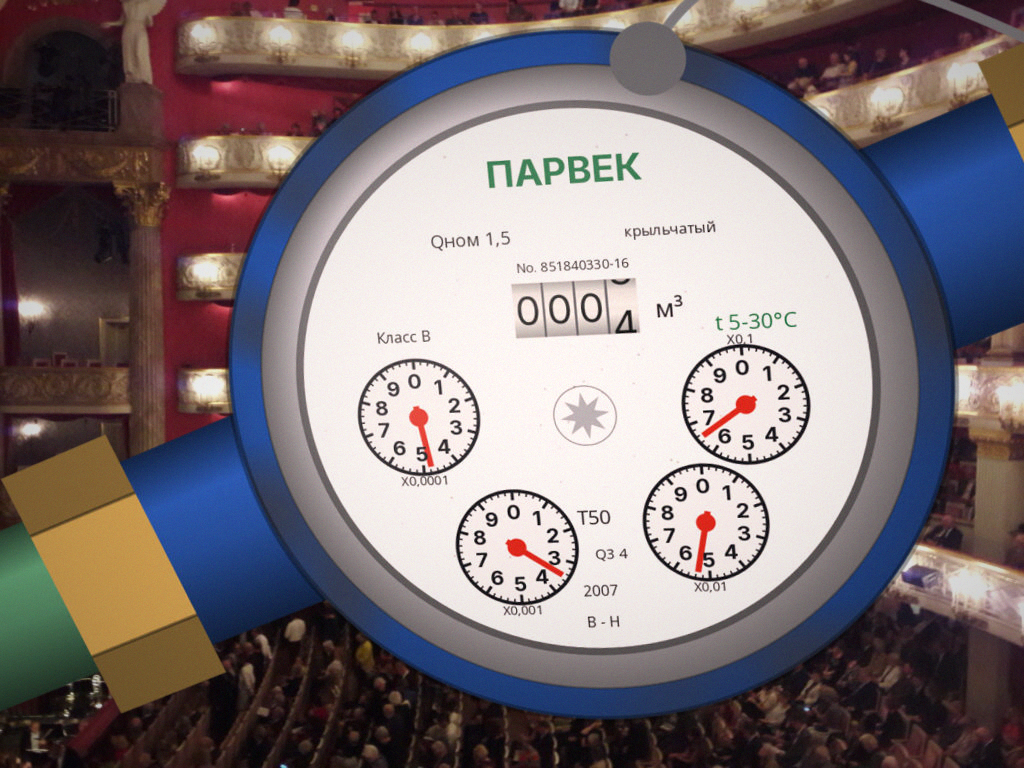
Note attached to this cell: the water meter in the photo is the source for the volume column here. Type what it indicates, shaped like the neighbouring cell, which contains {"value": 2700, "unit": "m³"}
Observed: {"value": 3.6534, "unit": "m³"}
